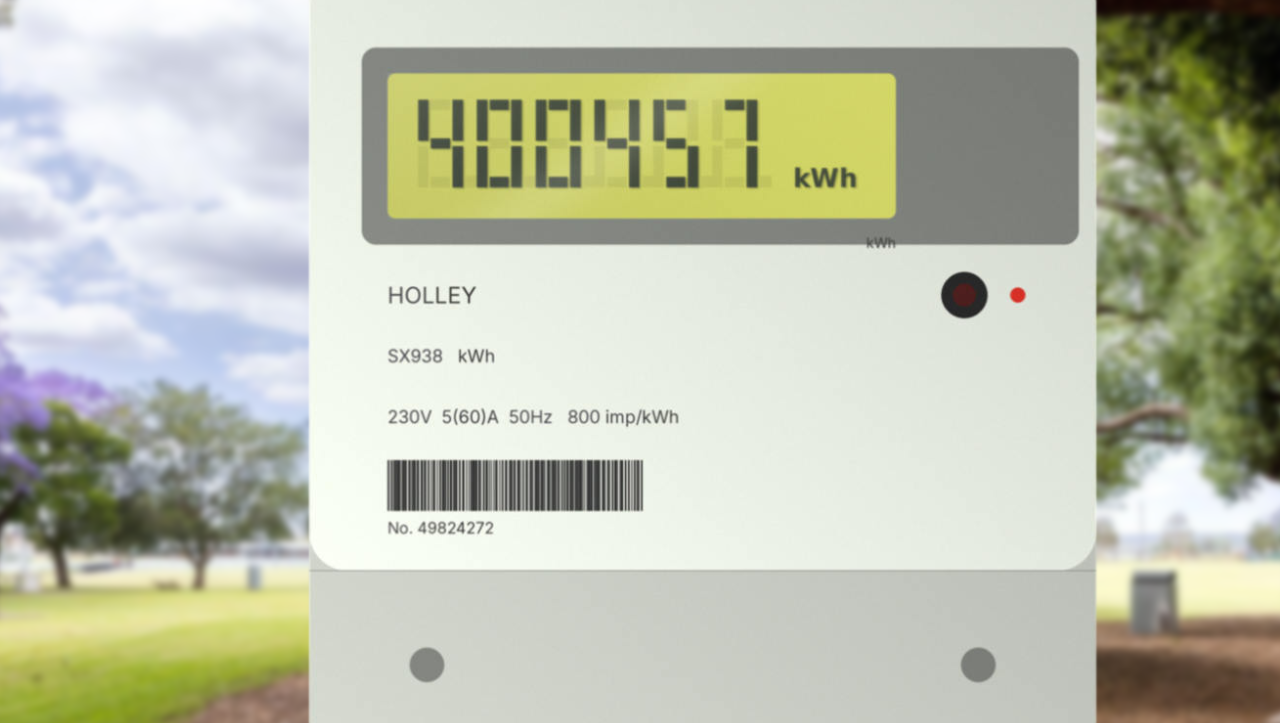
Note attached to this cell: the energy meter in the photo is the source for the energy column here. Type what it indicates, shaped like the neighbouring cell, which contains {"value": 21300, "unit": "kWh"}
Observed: {"value": 400457, "unit": "kWh"}
